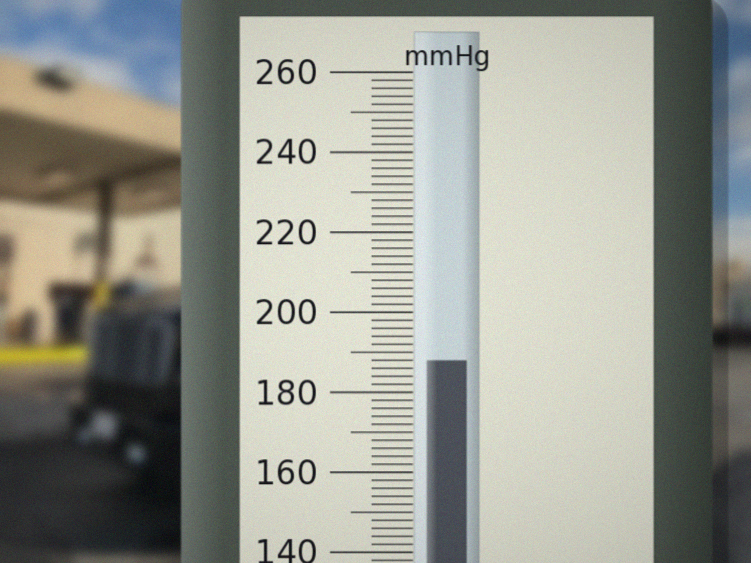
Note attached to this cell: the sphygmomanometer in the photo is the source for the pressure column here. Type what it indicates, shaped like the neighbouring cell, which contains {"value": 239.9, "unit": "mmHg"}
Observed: {"value": 188, "unit": "mmHg"}
